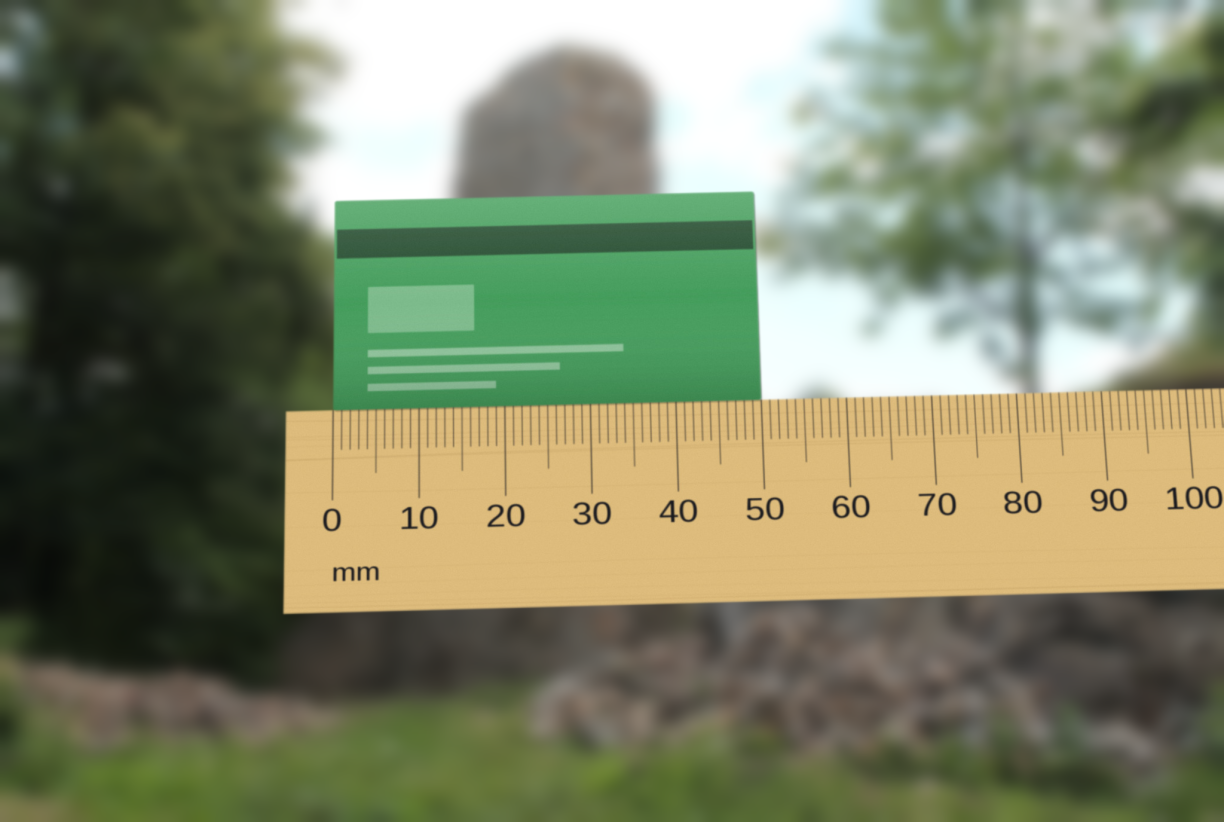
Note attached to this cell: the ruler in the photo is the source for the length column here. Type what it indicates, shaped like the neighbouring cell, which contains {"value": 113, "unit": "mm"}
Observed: {"value": 50, "unit": "mm"}
